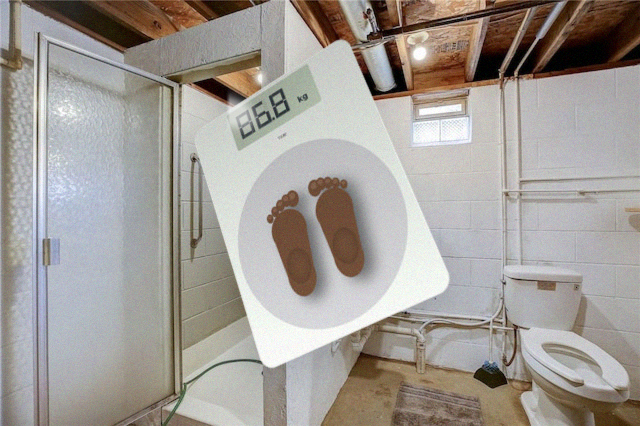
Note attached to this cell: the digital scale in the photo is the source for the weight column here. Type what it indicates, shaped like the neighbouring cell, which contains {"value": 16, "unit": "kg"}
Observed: {"value": 86.8, "unit": "kg"}
